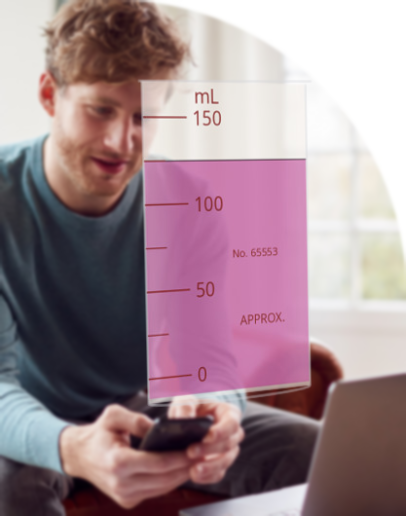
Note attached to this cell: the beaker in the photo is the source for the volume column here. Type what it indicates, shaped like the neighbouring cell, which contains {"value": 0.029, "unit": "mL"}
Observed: {"value": 125, "unit": "mL"}
